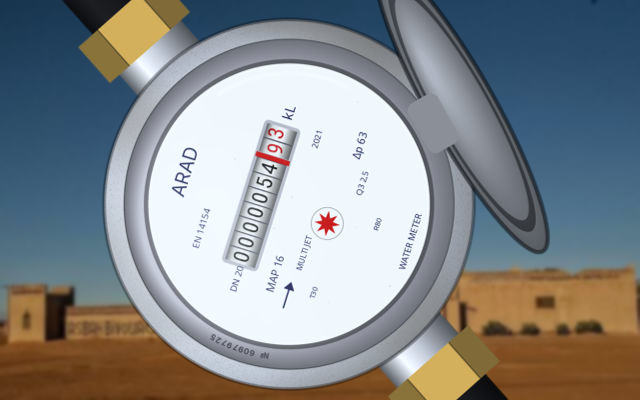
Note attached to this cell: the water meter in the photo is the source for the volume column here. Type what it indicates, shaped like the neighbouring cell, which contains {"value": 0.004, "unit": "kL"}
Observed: {"value": 54.93, "unit": "kL"}
